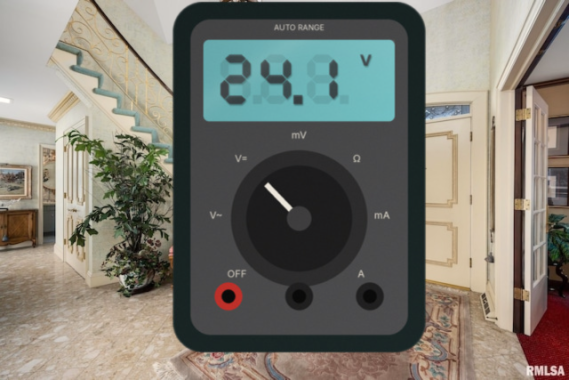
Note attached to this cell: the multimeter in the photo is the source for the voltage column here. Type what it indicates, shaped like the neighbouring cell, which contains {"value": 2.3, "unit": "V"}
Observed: {"value": 24.1, "unit": "V"}
